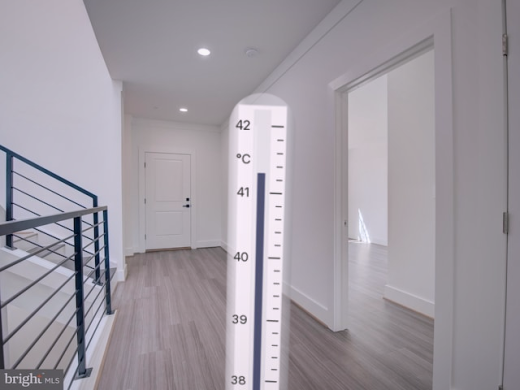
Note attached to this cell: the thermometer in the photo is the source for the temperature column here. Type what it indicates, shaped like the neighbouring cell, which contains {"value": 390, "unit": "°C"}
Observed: {"value": 41.3, "unit": "°C"}
